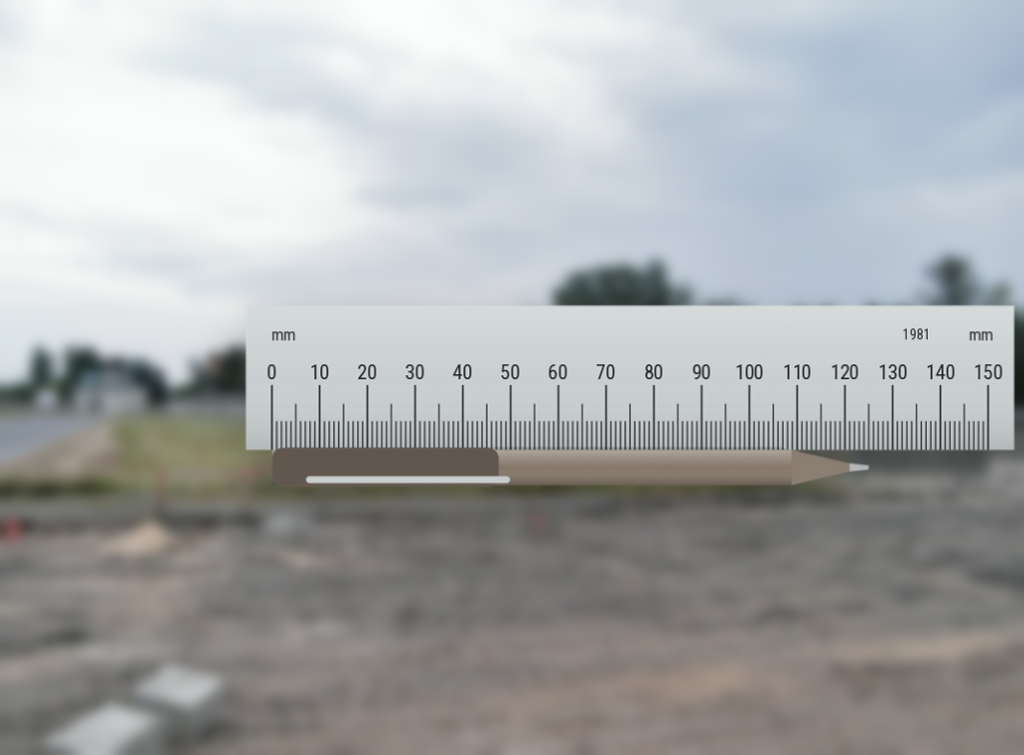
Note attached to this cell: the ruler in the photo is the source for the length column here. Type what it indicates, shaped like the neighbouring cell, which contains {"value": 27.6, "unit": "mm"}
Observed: {"value": 125, "unit": "mm"}
